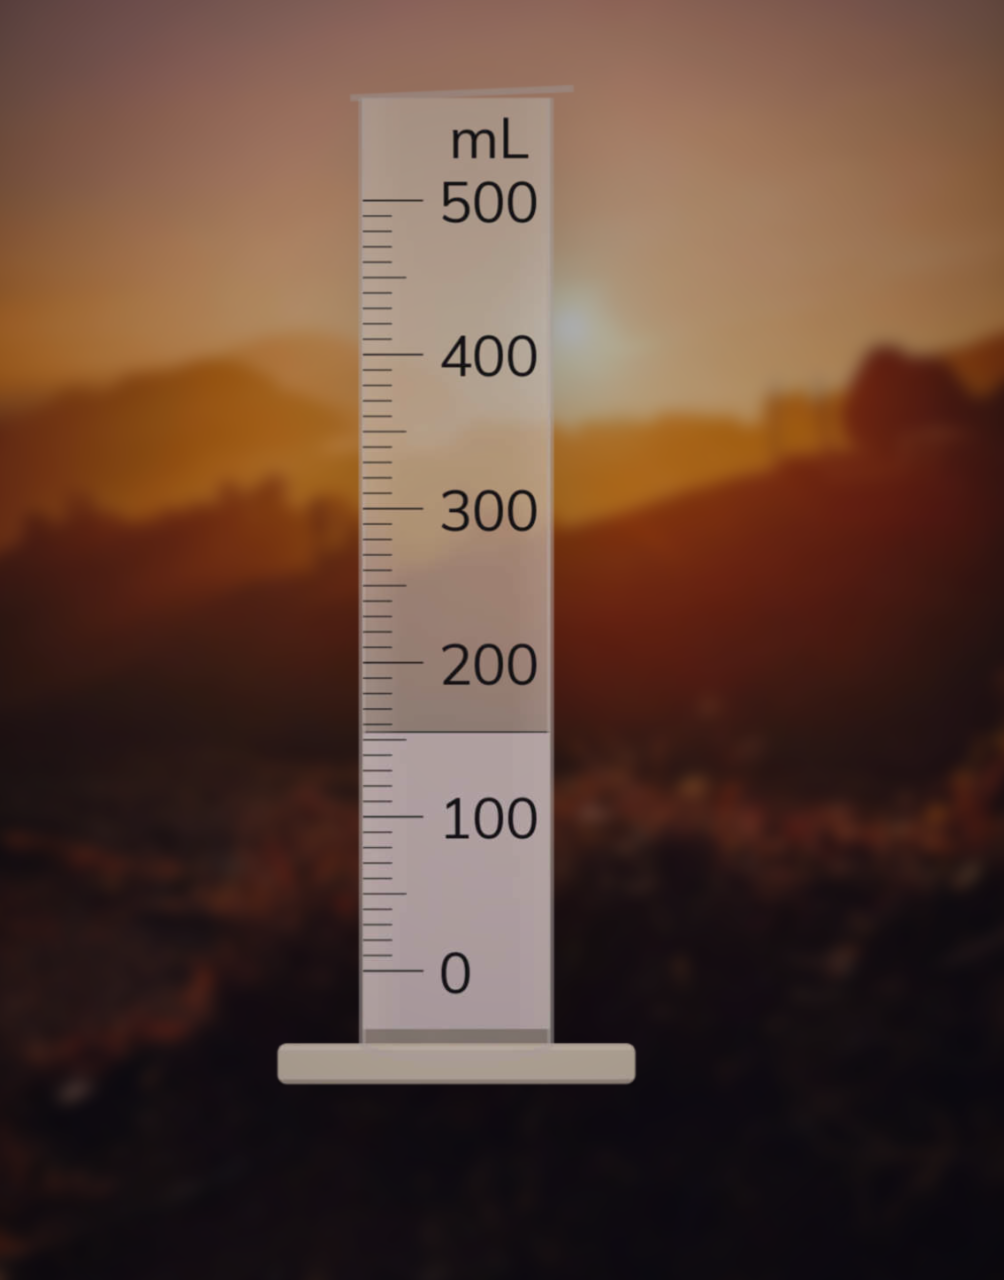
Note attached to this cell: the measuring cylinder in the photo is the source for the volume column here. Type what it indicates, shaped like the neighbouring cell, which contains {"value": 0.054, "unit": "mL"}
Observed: {"value": 155, "unit": "mL"}
